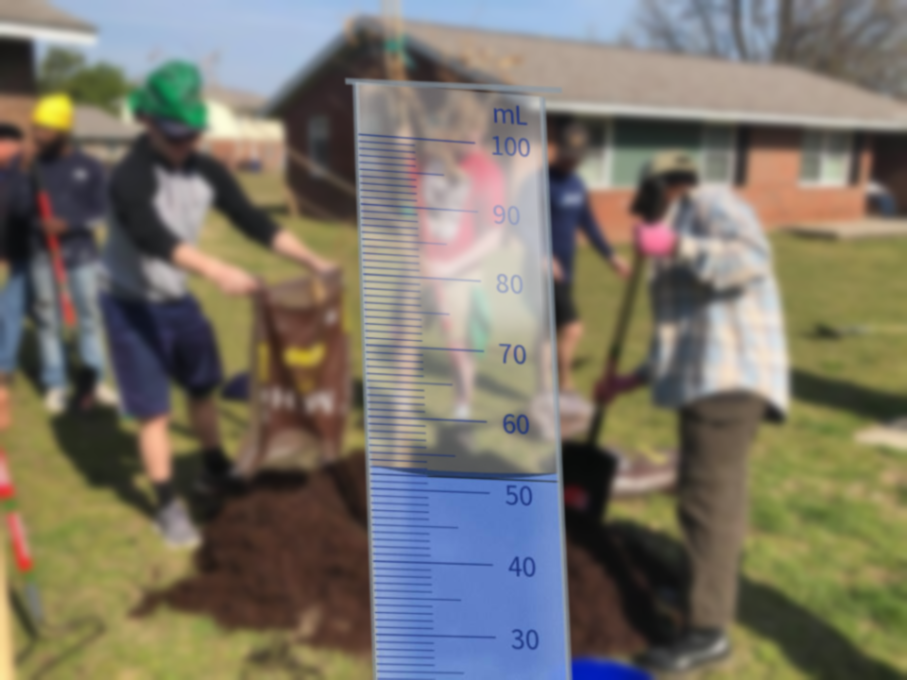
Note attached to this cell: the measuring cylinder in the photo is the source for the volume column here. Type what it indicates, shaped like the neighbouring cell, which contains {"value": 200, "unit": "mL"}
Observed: {"value": 52, "unit": "mL"}
